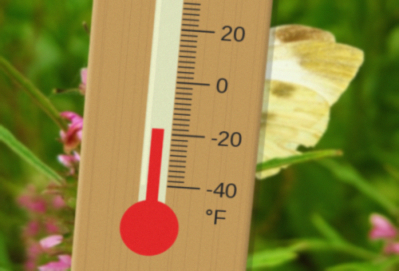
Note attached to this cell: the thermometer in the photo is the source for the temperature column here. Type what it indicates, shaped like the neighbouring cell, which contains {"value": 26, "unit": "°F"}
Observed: {"value": -18, "unit": "°F"}
